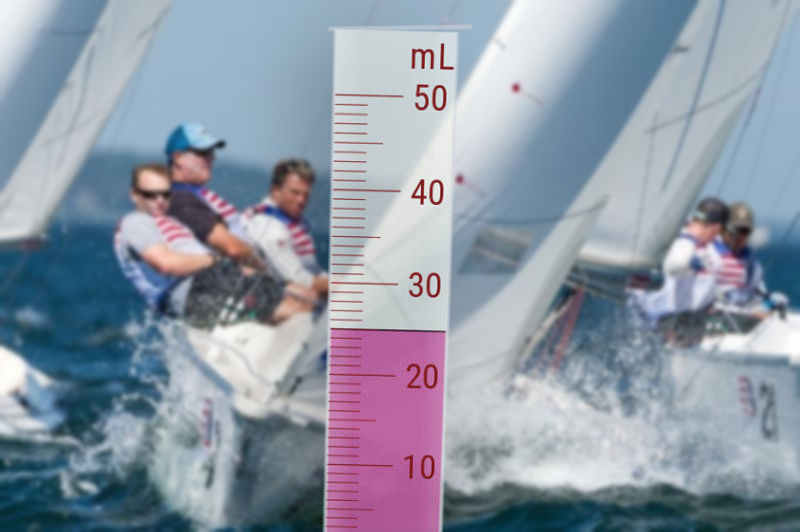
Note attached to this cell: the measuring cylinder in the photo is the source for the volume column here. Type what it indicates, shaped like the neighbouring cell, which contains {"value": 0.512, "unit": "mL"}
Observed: {"value": 25, "unit": "mL"}
